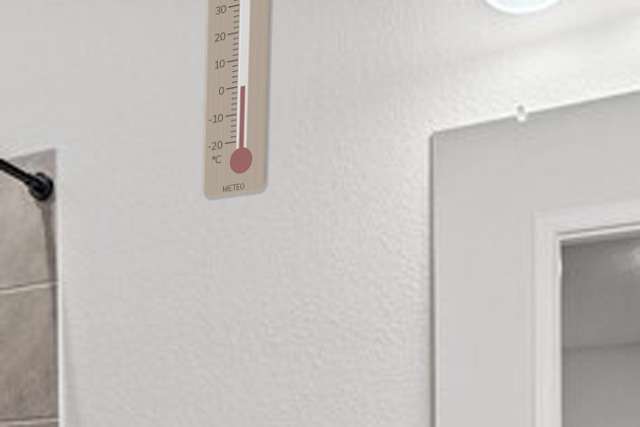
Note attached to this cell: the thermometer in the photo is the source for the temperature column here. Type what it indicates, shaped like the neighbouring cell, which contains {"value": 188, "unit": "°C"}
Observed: {"value": 0, "unit": "°C"}
